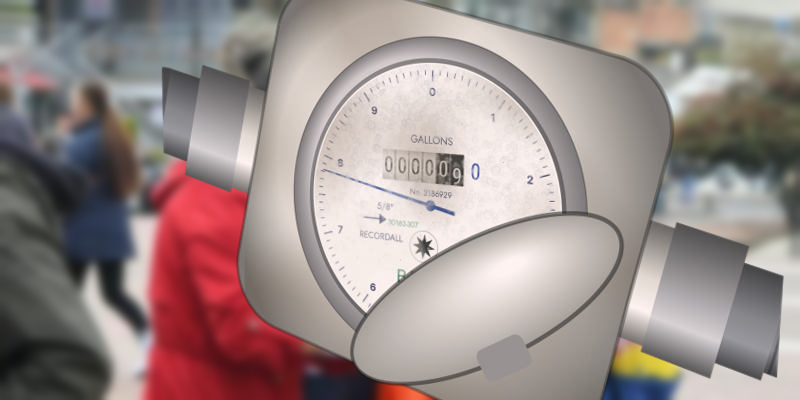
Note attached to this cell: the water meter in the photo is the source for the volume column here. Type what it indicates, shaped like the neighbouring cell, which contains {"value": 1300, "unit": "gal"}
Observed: {"value": 87.8, "unit": "gal"}
